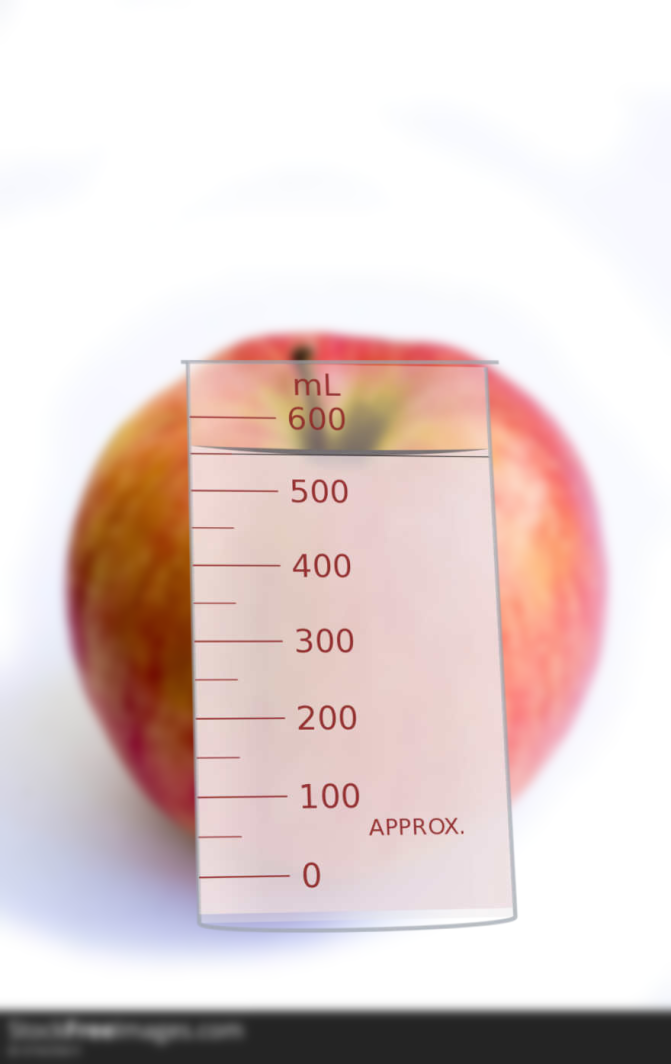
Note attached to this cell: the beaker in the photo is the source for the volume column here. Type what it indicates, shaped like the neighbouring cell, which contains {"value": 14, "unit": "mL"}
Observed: {"value": 550, "unit": "mL"}
